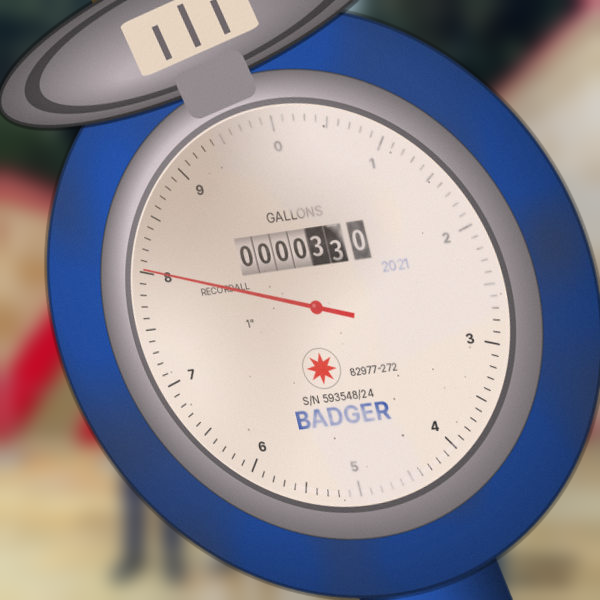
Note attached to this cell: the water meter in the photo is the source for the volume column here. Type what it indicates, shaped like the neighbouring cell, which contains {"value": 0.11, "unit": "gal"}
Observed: {"value": 328.0, "unit": "gal"}
